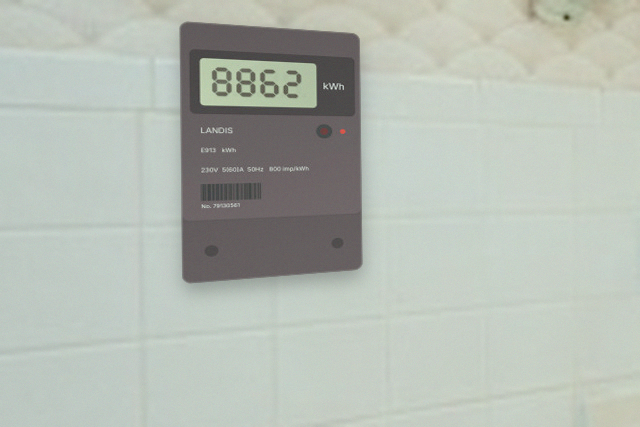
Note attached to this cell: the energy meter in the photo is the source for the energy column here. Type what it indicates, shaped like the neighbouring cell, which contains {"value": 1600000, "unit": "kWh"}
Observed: {"value": 8862, "unit": "kWh"}
